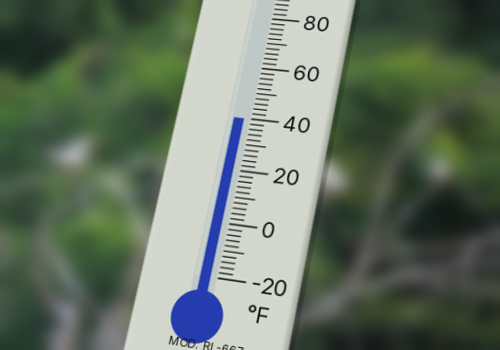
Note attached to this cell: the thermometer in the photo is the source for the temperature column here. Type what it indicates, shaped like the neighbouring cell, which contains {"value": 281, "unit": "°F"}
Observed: {"value": 40, "unit": "°F"}
